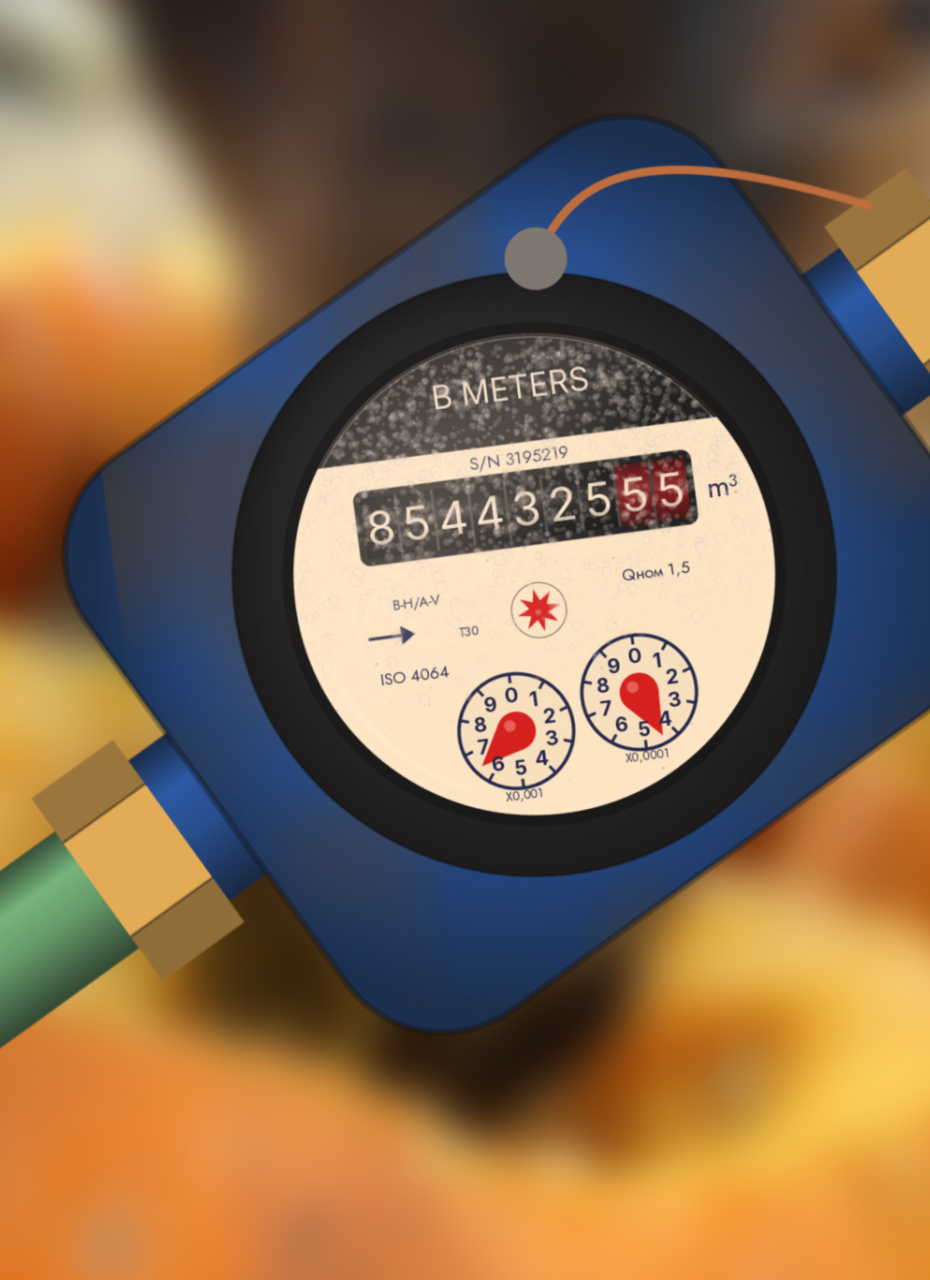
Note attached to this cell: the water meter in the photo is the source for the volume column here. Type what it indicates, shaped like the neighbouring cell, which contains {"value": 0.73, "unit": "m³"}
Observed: {"value": 8544325.5564, "unit": "m³"}
